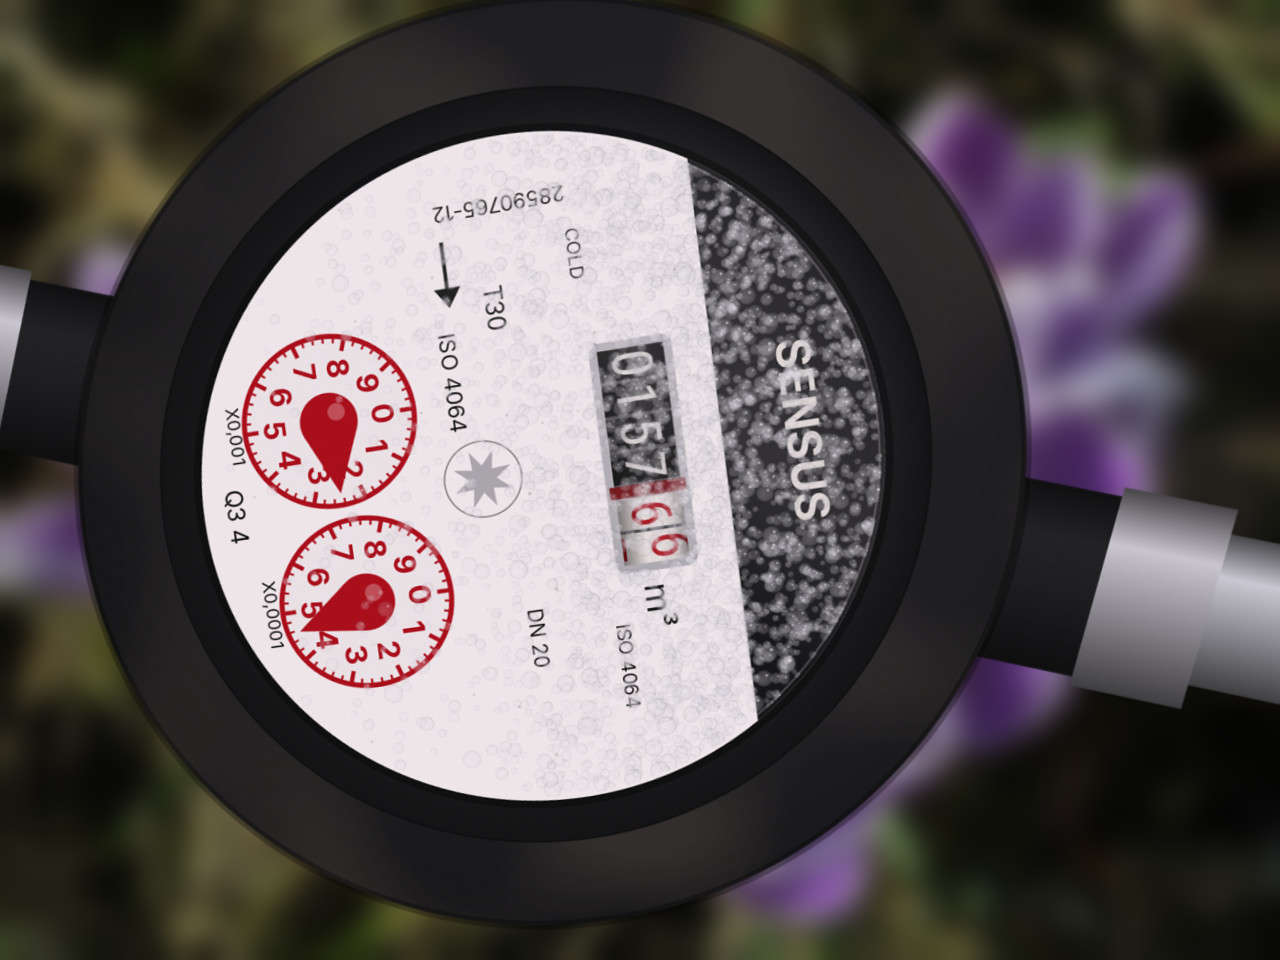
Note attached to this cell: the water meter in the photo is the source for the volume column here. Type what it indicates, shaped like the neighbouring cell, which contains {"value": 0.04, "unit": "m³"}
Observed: {"value": 157.6624, "unit": "m³"}
